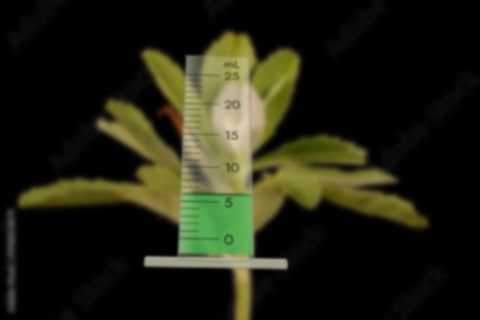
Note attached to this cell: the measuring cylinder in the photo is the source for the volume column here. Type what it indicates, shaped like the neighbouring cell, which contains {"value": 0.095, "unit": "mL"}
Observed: {"value": 6, "unit": "mL"}
